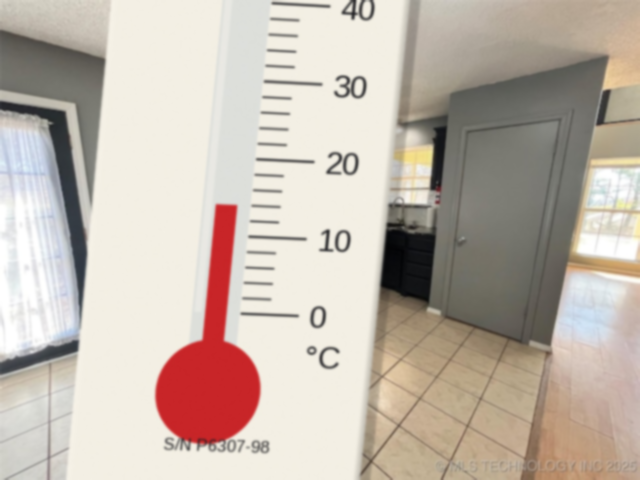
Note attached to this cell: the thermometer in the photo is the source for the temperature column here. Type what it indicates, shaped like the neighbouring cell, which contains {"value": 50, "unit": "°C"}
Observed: {"value": 14, "unit": "°C"}
